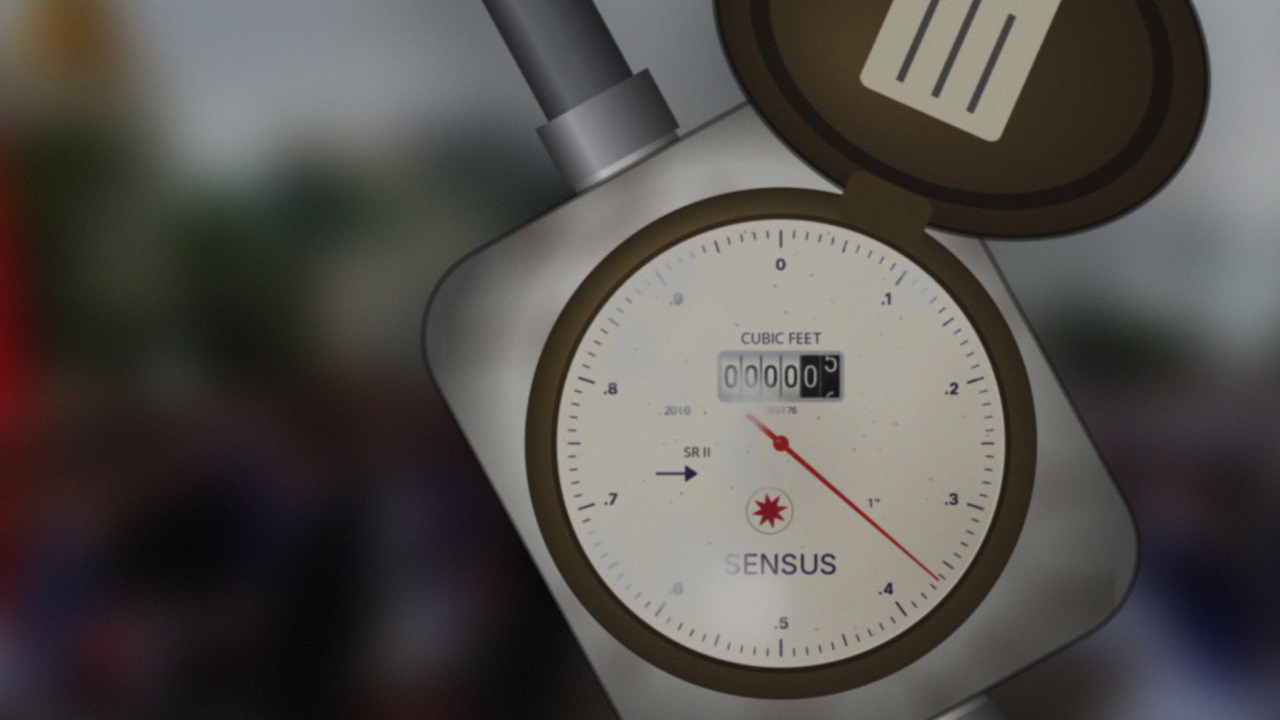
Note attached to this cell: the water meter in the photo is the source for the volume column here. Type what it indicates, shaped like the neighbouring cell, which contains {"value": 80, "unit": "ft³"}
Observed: {"value": 5.36, "unit": "ft³"}
